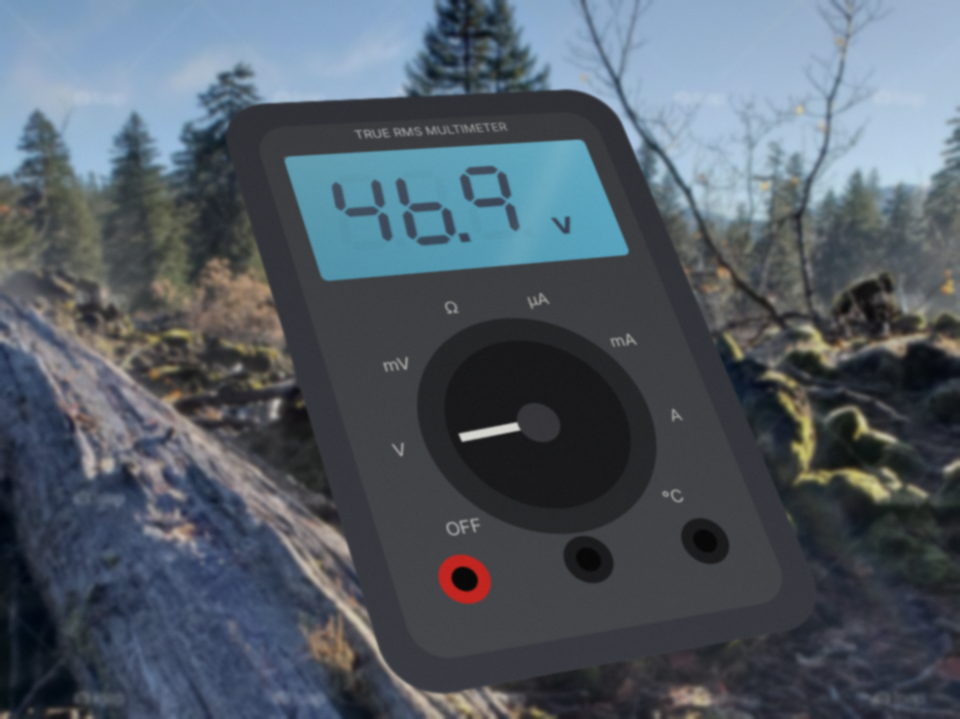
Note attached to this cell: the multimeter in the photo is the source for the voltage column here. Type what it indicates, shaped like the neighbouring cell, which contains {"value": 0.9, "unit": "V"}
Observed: {"value": 46.9, "unit": "V"}
